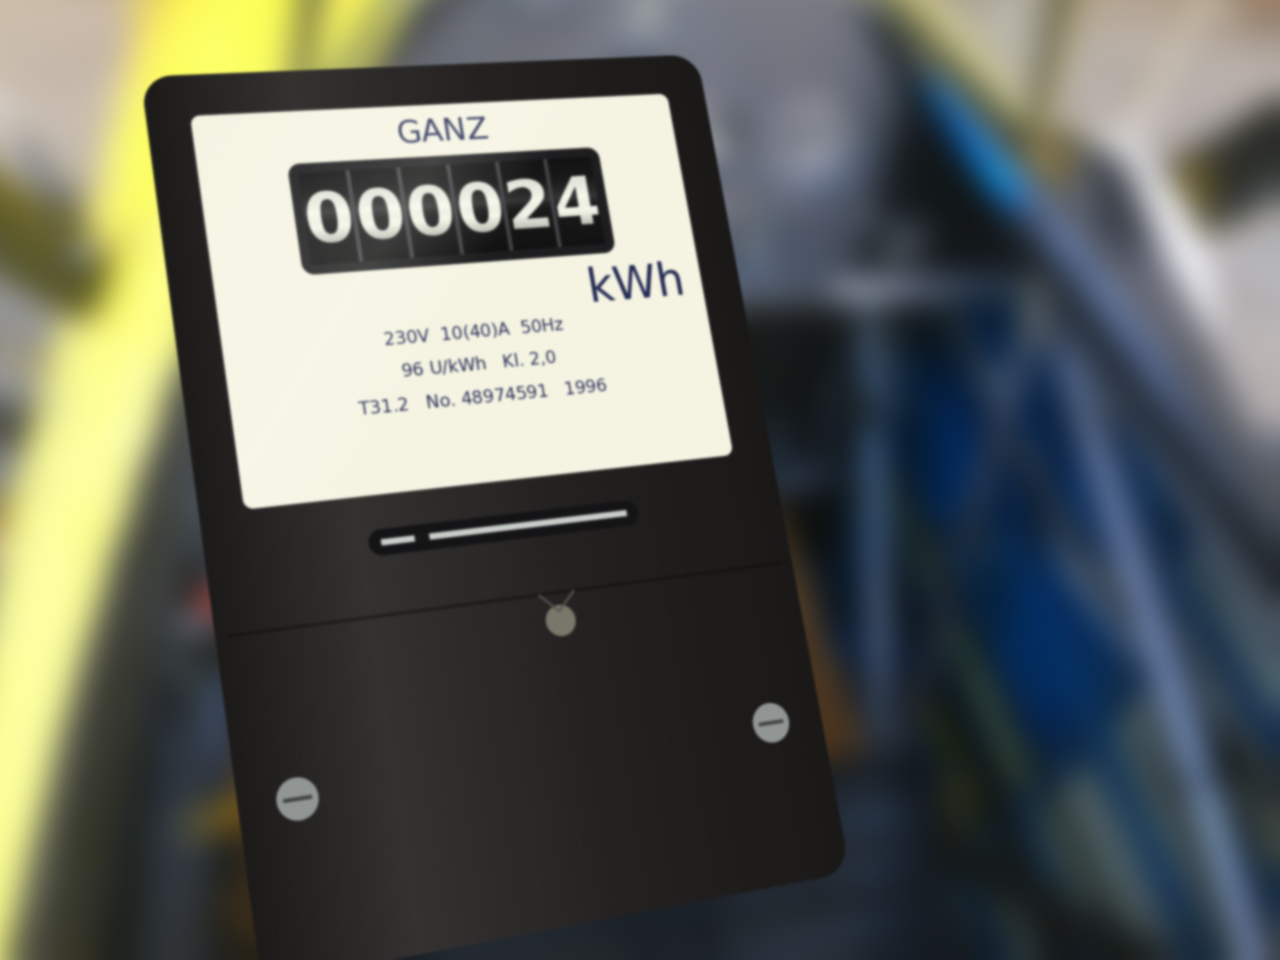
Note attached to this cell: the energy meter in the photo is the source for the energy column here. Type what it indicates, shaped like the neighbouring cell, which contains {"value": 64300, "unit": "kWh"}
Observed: {"value": 24, "unit": "kWh"}
